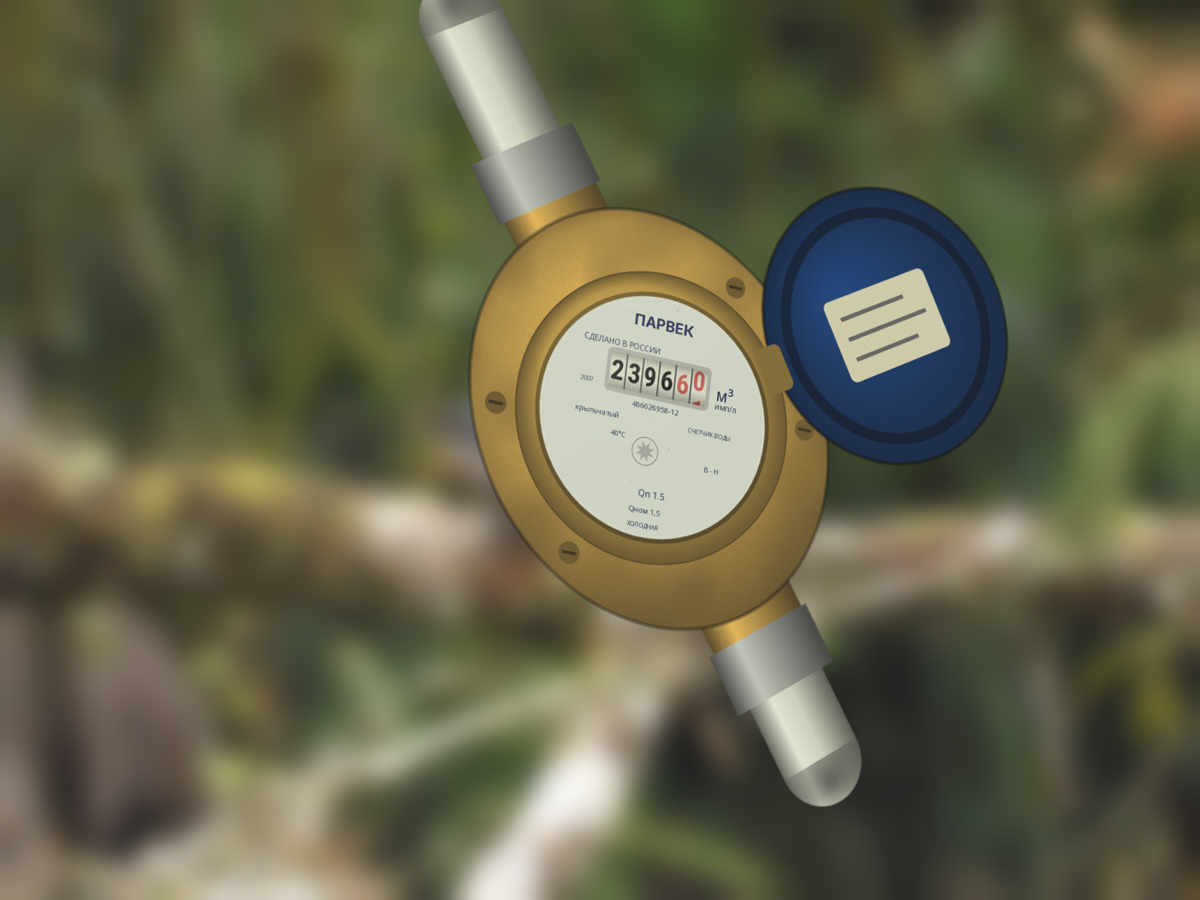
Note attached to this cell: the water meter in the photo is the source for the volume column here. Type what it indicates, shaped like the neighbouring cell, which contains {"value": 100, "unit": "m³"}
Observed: {"value": 2396.60, "unit": "m³"}
